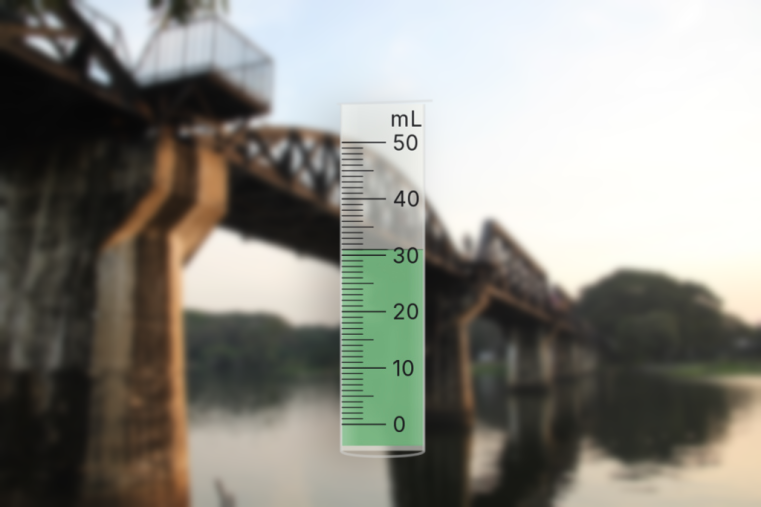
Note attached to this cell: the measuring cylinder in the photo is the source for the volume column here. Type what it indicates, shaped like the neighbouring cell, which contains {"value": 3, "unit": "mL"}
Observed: {"value": 31, "unit": "mL"}
